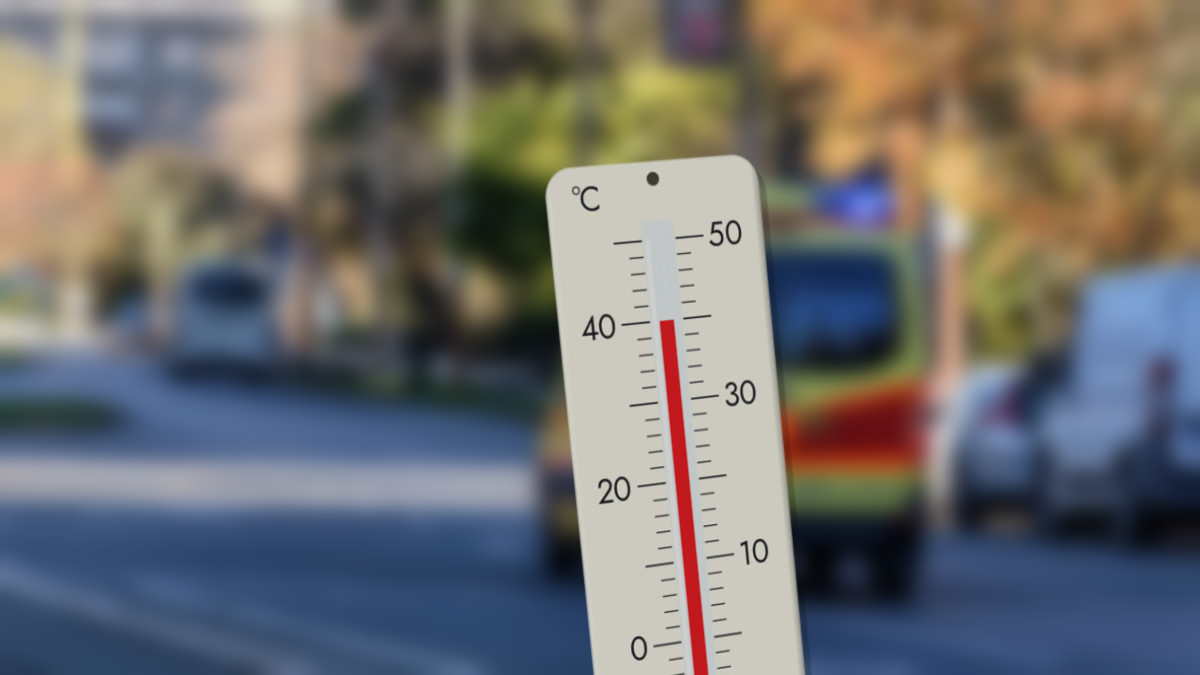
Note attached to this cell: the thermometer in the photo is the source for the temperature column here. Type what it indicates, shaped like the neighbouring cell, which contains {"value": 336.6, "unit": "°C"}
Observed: {"value": 40, "unit": "°C"}
